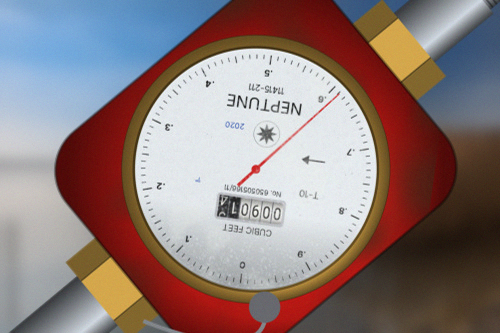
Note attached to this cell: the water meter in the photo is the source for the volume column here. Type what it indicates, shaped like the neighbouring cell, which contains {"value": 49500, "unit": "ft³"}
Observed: {"value": 9013.61, "unit": "ft³"}
